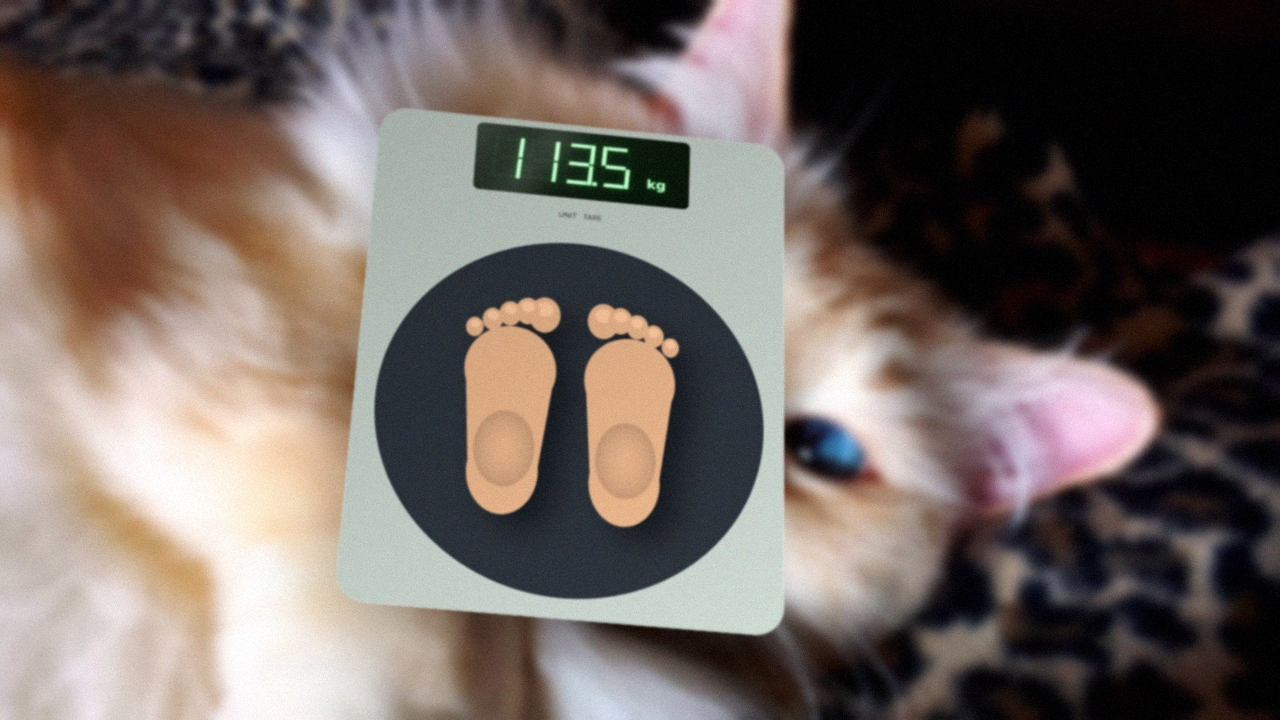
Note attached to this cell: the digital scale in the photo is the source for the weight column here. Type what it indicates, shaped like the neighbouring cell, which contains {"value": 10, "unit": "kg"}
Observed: {"value": 113.5, "unit": "kg"}
